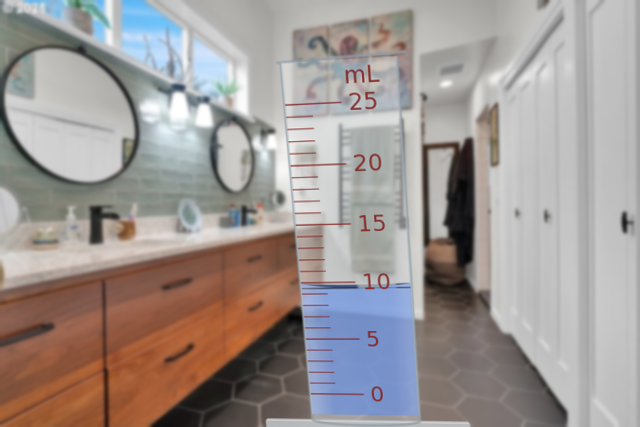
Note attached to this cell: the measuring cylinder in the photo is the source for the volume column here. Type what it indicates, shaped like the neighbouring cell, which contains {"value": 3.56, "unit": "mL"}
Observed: {"value": 9.5, "unit": "mL"}
